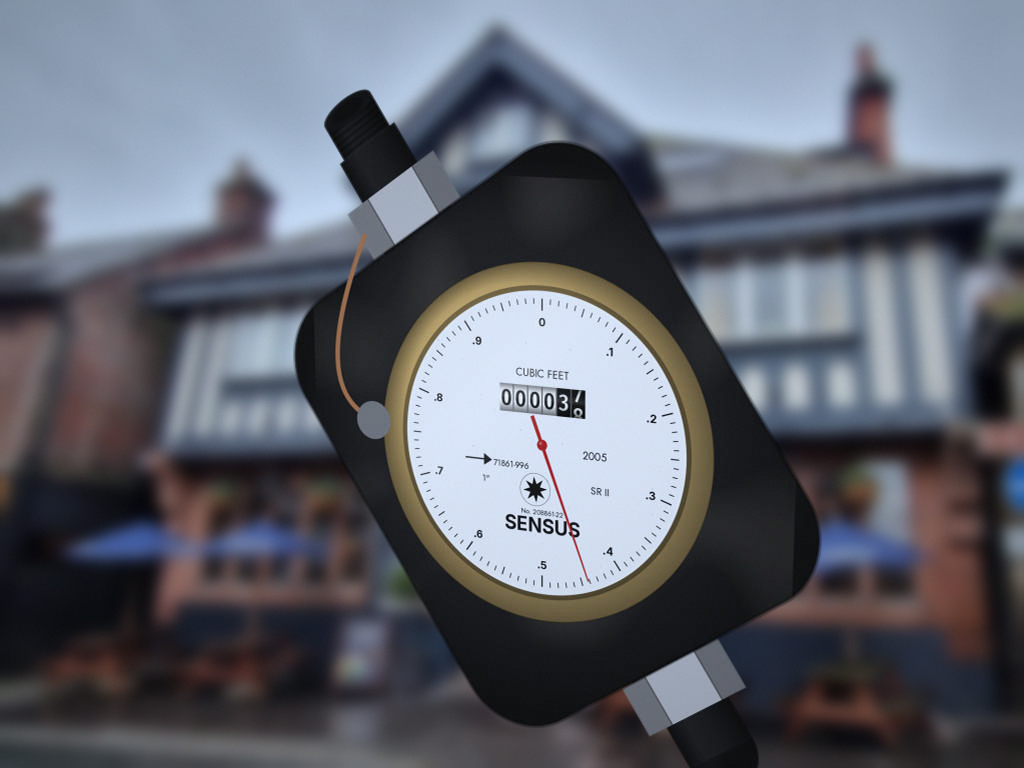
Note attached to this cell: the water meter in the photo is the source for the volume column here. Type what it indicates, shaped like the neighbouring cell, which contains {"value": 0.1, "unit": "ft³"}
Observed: {"value": 37.44, "unit": "ft³"}
